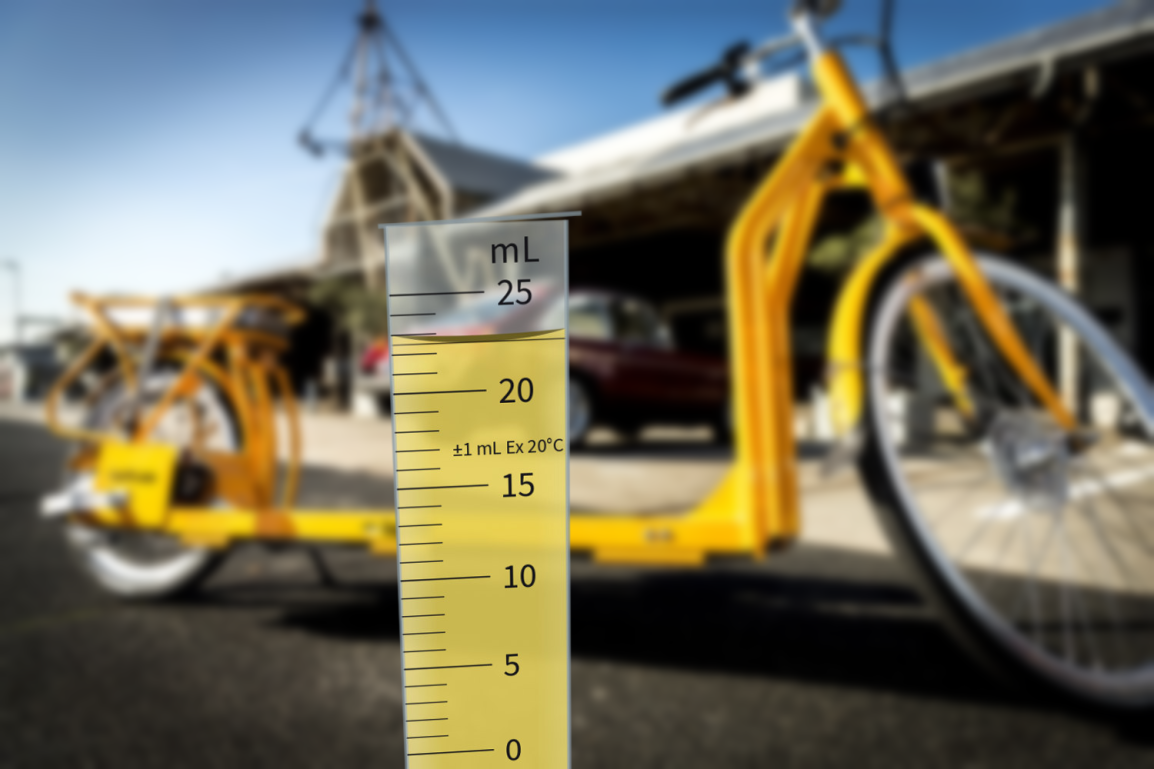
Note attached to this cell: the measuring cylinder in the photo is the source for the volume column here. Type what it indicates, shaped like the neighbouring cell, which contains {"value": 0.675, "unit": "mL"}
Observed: {"value": 22.5, "unit": "mL"}
